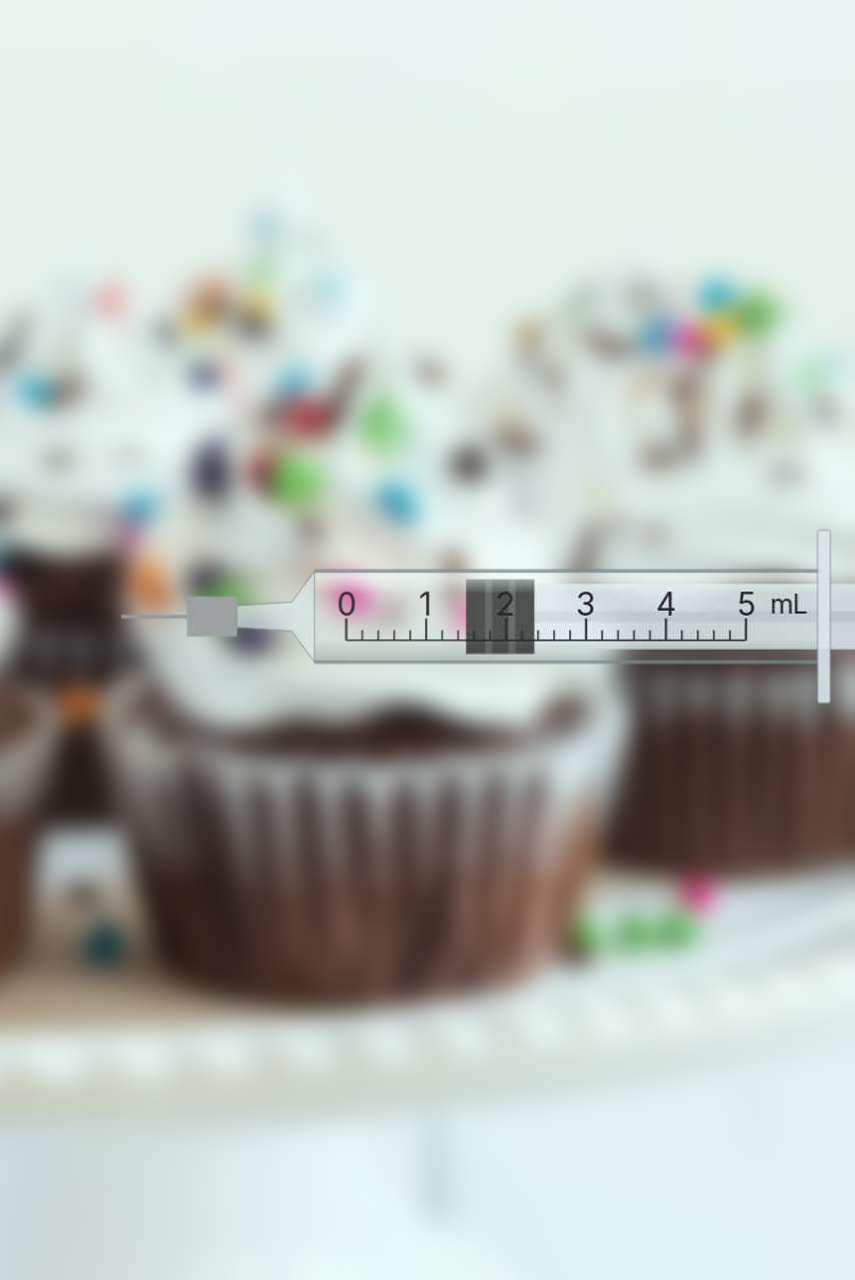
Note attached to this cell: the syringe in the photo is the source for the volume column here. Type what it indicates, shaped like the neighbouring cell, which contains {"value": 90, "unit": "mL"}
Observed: {"value": 1.5, "unit": "mL"}
